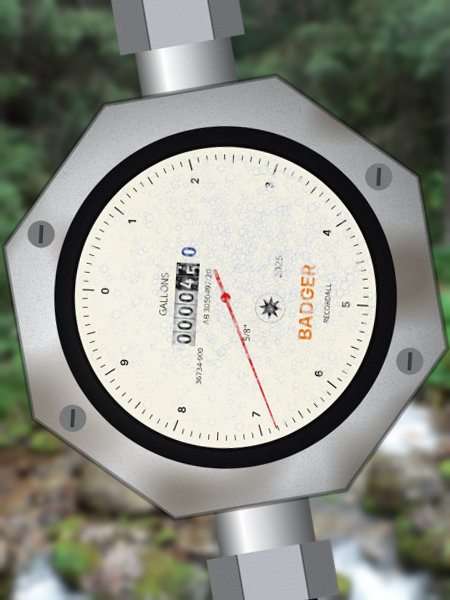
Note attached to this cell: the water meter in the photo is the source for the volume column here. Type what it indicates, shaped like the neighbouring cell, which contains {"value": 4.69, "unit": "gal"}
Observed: {"value": 446.8, "unit": "gal"}
